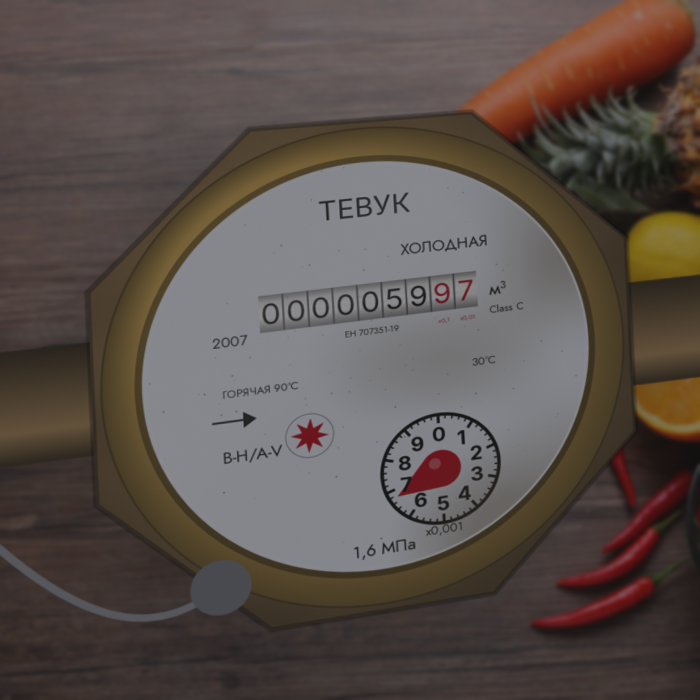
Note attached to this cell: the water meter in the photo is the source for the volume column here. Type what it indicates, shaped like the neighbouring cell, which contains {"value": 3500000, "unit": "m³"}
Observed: {"value": 59.976, "unit": "m³"}
